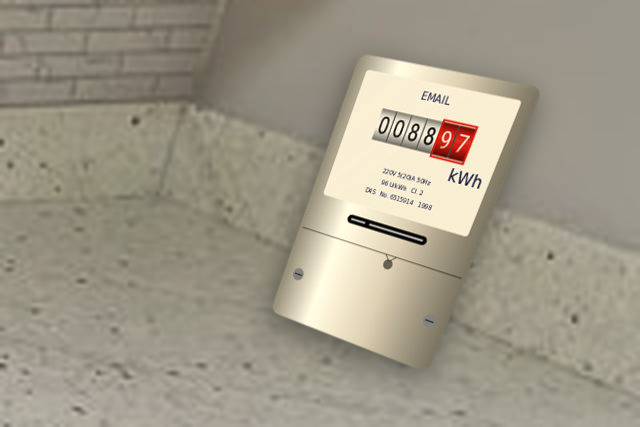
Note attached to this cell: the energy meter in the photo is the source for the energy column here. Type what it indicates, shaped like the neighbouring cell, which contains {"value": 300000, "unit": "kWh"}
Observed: {"value": 88.97, "unit": "kWh"}
